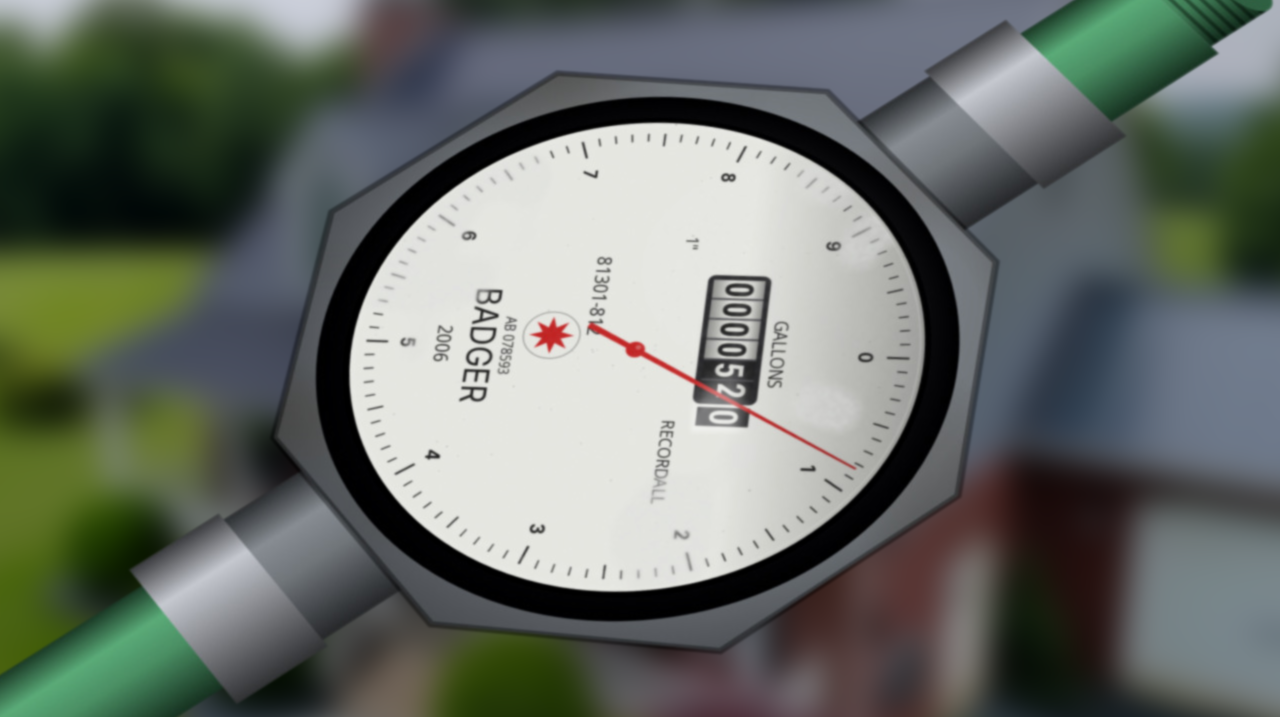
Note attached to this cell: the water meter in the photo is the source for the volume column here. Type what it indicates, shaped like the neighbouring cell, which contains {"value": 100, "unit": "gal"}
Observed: {"value": 520.8, "unit": "gal"}
